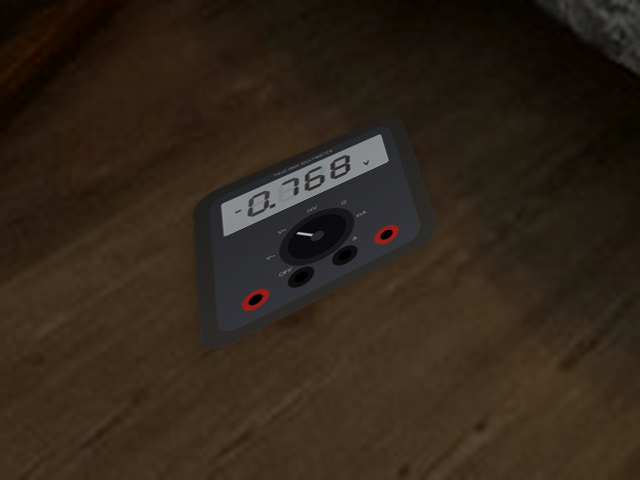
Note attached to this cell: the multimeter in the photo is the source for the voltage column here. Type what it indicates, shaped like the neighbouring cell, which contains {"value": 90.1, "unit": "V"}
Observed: {"value": -0.768, "unit": "V"}
